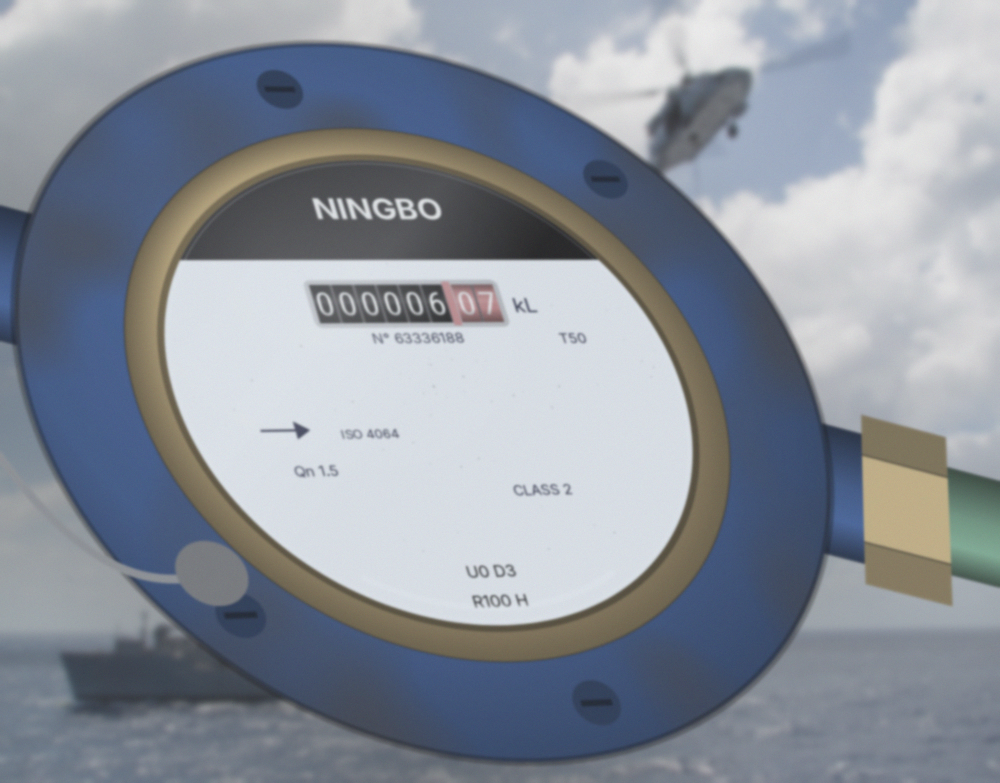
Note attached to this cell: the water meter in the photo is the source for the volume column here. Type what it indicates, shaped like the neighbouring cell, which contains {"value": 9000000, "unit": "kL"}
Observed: {"value": 6.07, "unit": "kL"}
